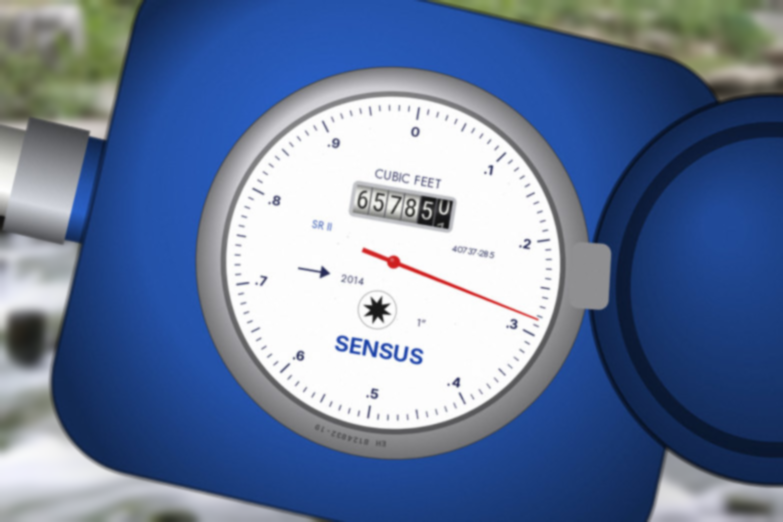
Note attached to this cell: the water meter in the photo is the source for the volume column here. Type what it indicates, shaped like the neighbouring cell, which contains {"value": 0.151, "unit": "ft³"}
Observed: {"value": 657850.28, "unit": "ft³"}
